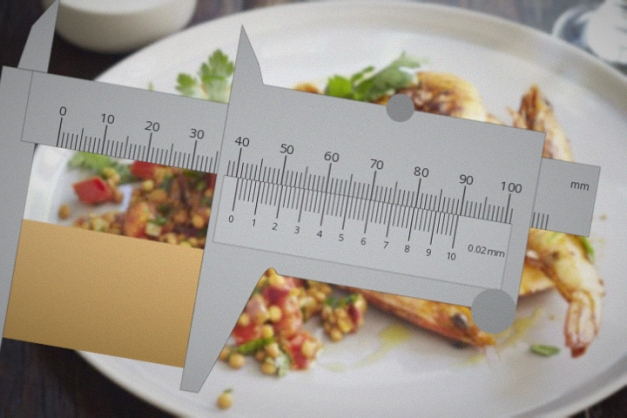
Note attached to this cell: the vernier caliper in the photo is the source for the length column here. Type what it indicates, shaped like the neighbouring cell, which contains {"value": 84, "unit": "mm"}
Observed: {"value": 40.5, "unit": "mm"}
